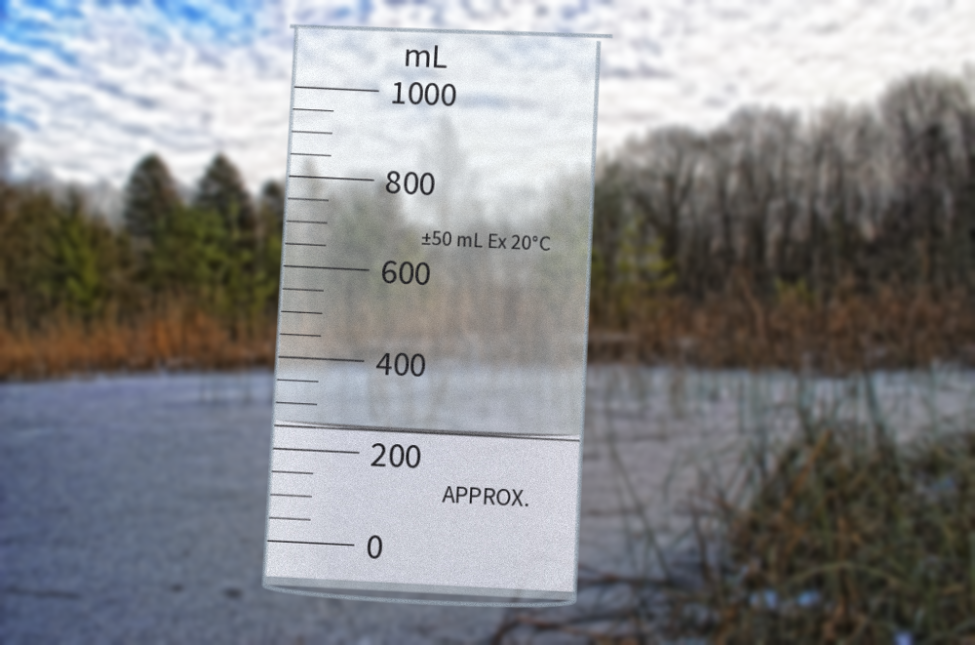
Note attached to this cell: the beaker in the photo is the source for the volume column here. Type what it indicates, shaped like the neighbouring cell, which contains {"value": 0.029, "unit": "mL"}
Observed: {"value": 250, "unit": "mL"}
